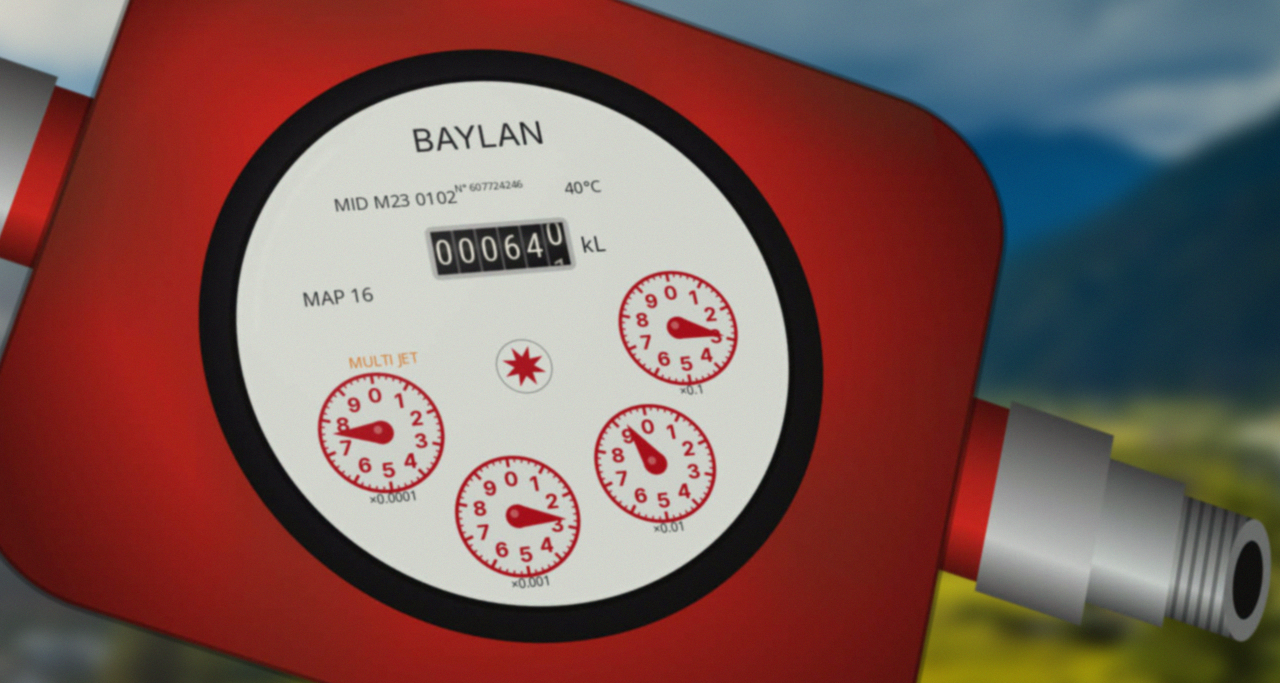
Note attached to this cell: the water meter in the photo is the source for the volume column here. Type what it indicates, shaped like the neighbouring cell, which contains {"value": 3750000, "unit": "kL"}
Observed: {"value": 640.2927, "unit": "kL"}
